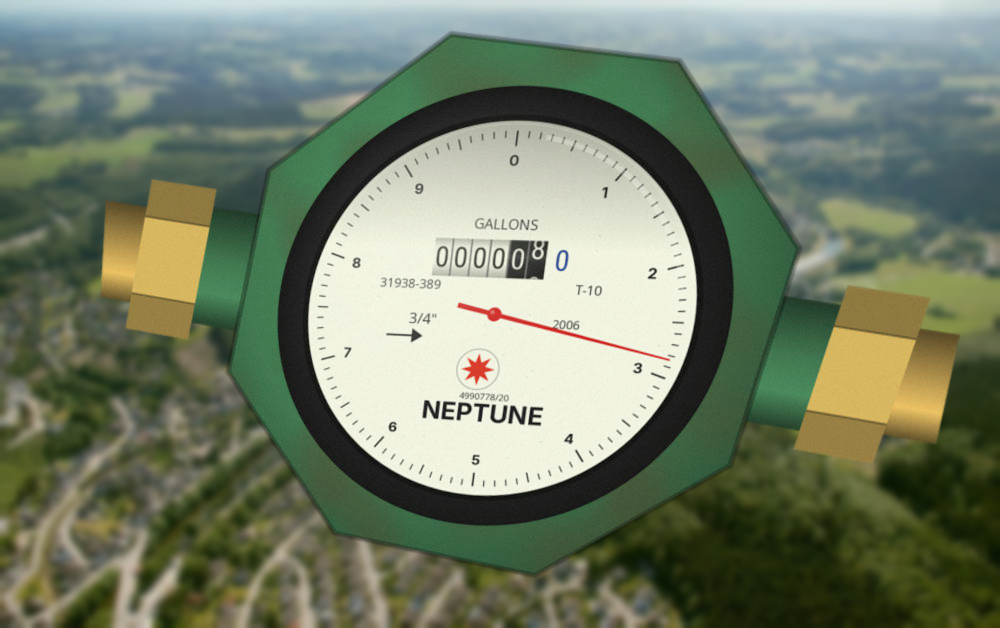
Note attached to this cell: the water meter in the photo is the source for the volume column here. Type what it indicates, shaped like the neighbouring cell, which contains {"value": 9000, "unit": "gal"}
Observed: {"value": 82.8, "unit": "gal"}
